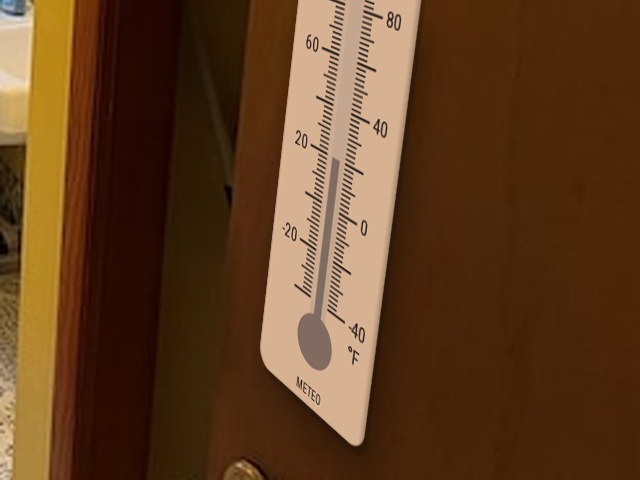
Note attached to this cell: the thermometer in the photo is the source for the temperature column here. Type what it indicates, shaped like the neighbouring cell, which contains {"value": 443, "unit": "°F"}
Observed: {"value": 20, "unit": "°F"}
